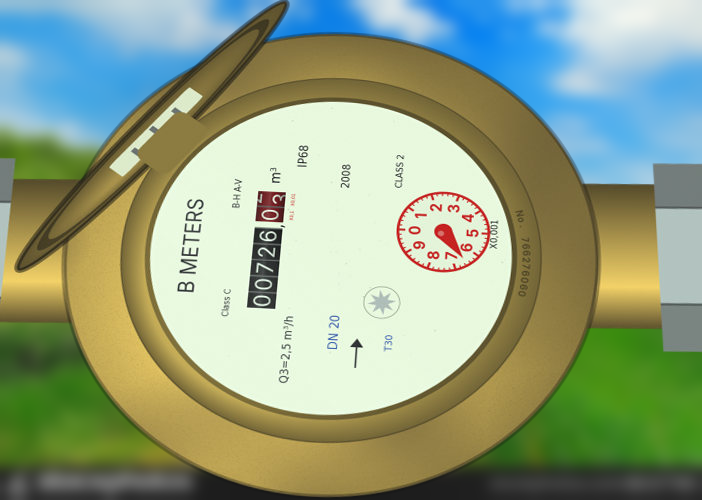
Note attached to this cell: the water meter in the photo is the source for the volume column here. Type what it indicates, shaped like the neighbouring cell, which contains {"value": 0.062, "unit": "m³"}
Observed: {"value": 726.026, "unit": "m³"}
